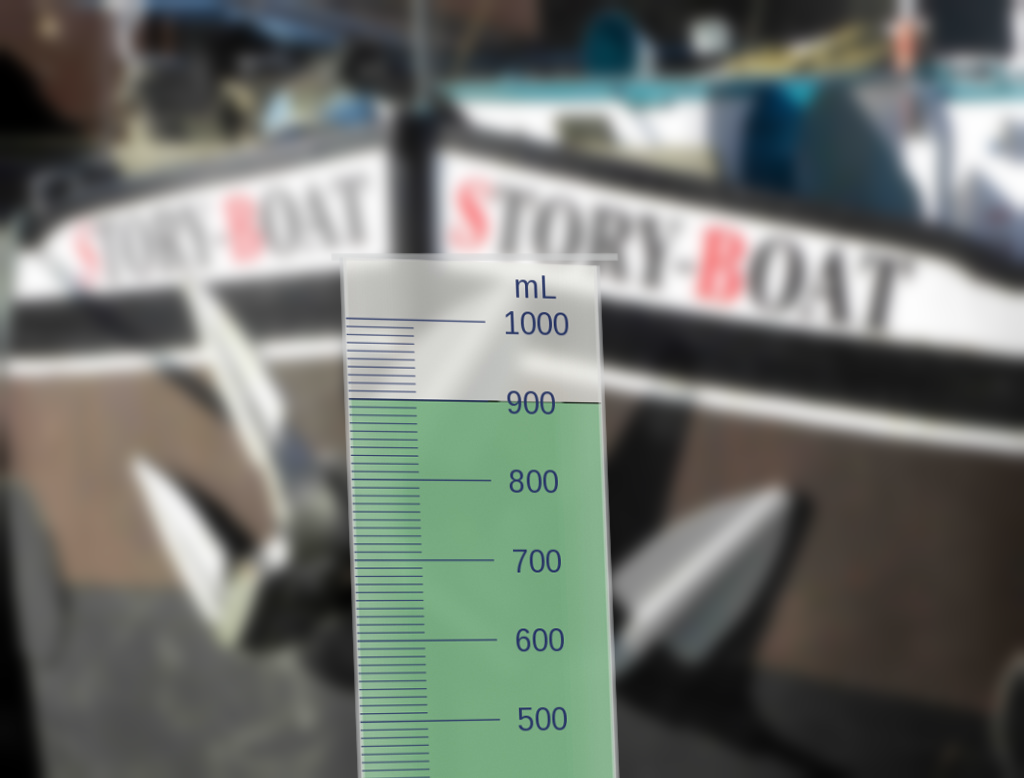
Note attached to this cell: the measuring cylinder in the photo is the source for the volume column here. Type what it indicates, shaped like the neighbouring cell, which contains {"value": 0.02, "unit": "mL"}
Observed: {"value": 900, "unit": "mL"}
